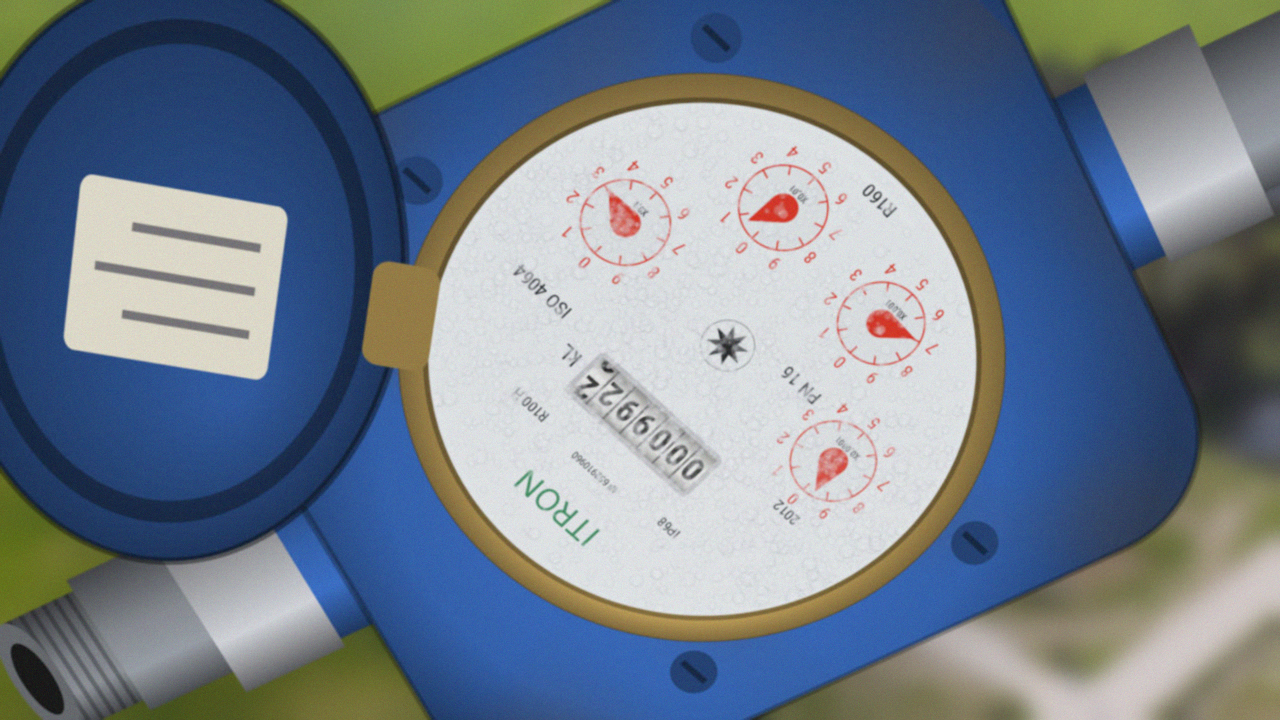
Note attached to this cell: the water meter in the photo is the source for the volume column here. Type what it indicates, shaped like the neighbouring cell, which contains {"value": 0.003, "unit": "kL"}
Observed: {"value": 9922.3069, "unit": "kL"}
